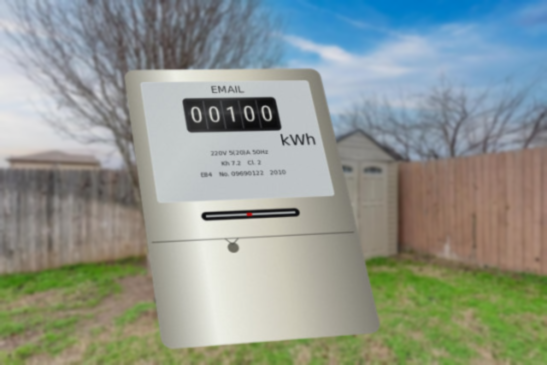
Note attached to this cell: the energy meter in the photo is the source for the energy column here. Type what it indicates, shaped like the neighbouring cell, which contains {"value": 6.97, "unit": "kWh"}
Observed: {"value": 100, "unit": "kWh"}
